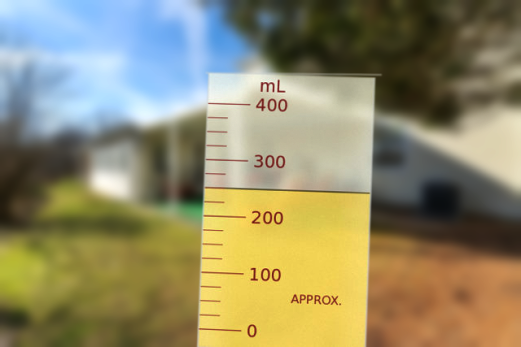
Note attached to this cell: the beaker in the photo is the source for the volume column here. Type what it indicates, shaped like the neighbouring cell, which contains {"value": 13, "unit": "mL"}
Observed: {"value": 250, "unit": "mL"}
